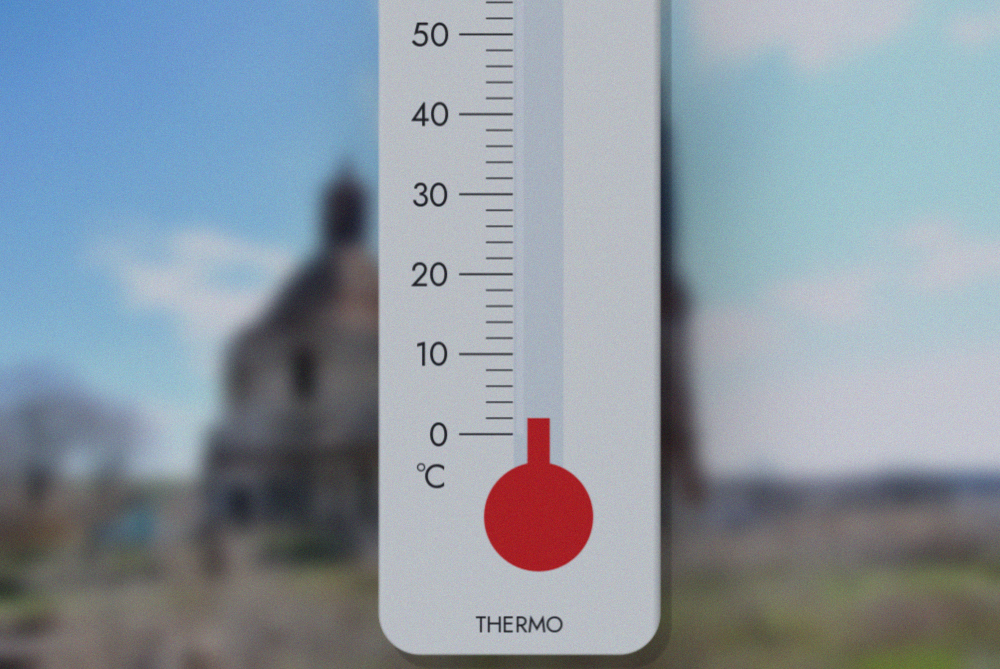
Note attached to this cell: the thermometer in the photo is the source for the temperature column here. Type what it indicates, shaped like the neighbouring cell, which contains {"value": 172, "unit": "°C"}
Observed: {"value": 2, "unit": "°C"}
